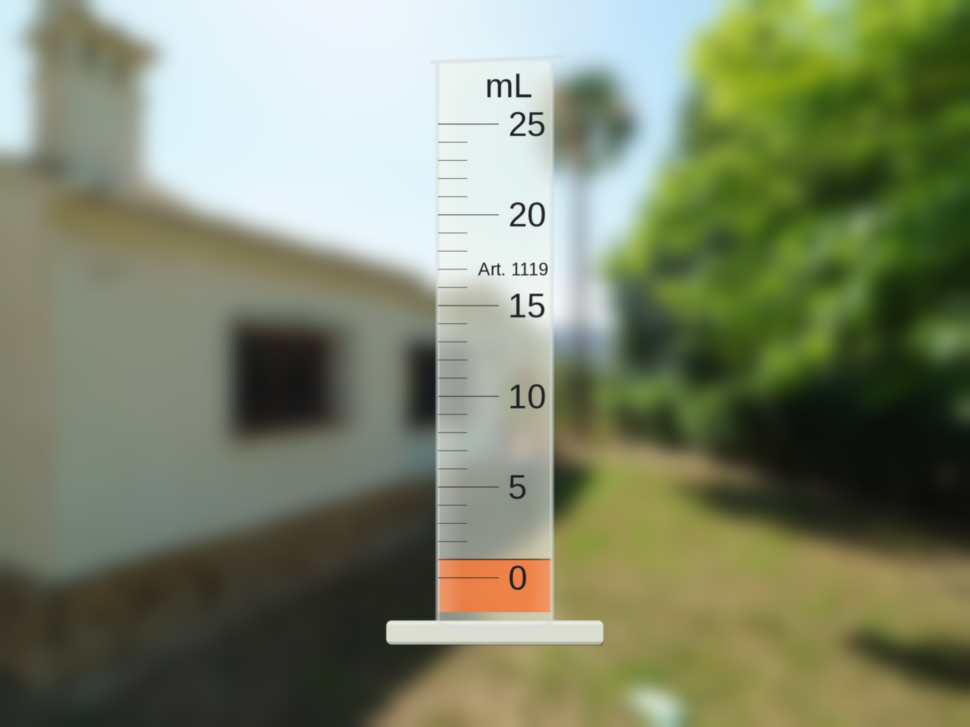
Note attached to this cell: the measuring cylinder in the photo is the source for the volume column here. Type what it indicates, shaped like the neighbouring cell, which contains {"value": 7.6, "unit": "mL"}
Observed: {"value": 1, "unit": "mL"}
